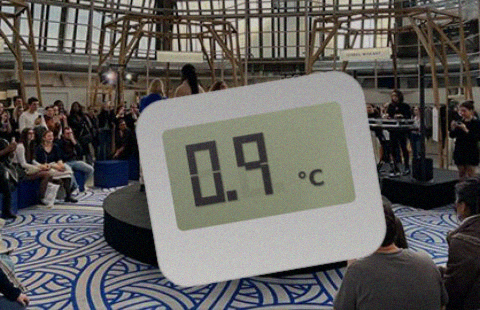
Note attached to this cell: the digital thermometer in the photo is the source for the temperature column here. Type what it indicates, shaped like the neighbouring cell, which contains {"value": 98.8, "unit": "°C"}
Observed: {"value": 0.9, "unit": "°C"}
